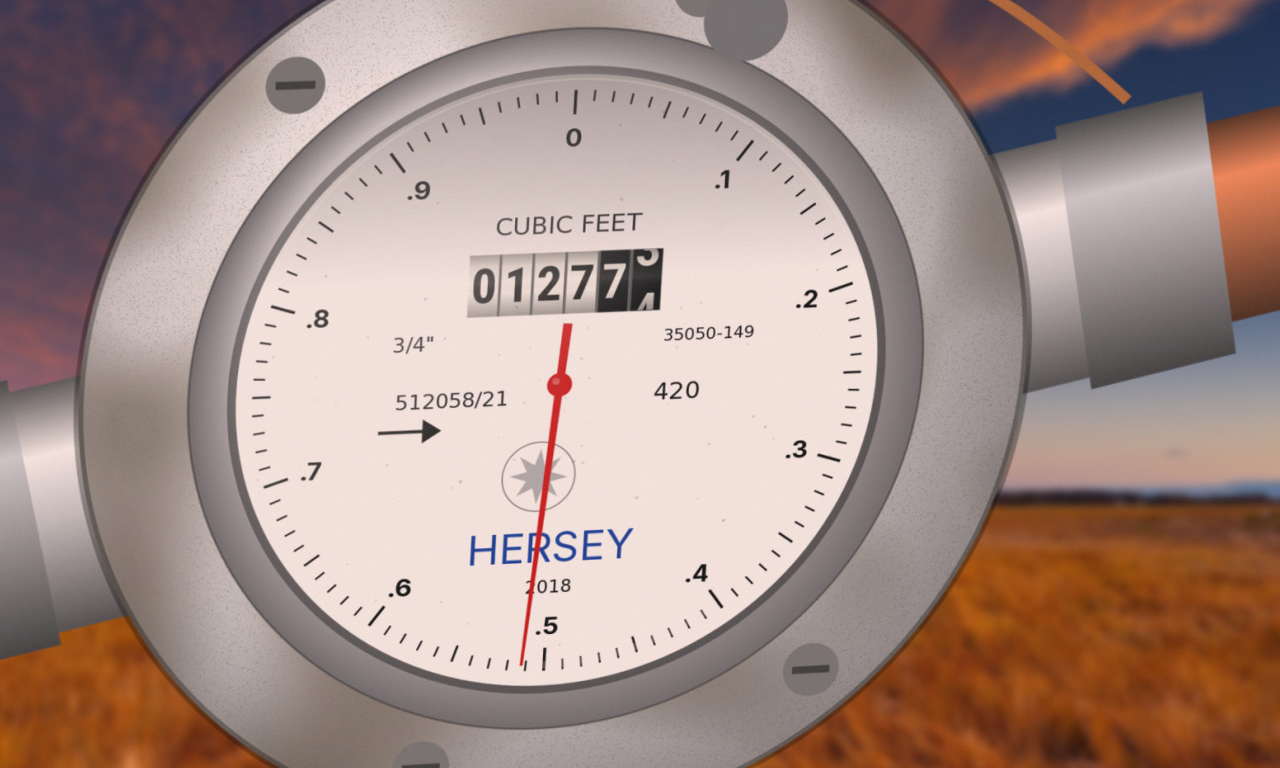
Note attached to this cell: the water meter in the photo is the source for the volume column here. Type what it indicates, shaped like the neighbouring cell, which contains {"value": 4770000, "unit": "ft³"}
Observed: {"value": 12773.51, "unit": "ft³"}
